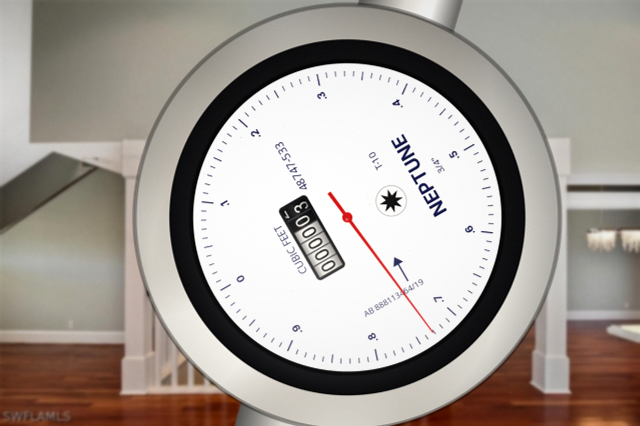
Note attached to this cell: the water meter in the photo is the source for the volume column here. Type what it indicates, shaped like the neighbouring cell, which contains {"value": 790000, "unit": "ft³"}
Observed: {"value": 2.73, "unit": "ft³"}
